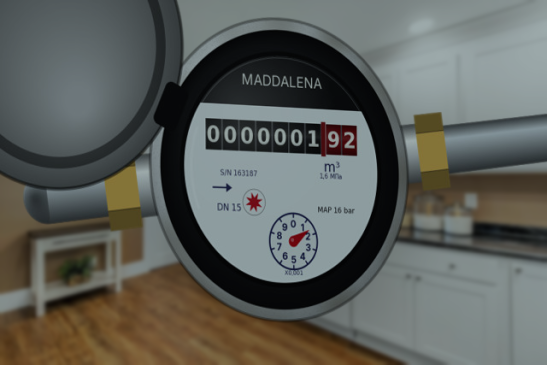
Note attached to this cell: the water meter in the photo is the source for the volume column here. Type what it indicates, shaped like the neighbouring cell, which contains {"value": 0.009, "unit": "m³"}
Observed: {"value": 1.921, "unit": "m³"}
